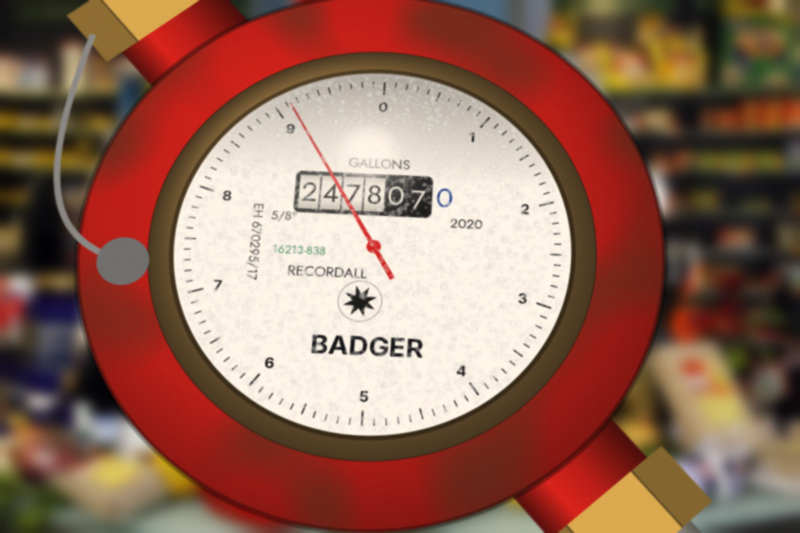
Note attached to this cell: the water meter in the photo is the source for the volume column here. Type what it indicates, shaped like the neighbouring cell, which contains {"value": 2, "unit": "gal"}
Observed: {"value": 2478069.1, "unit": "gal"}
